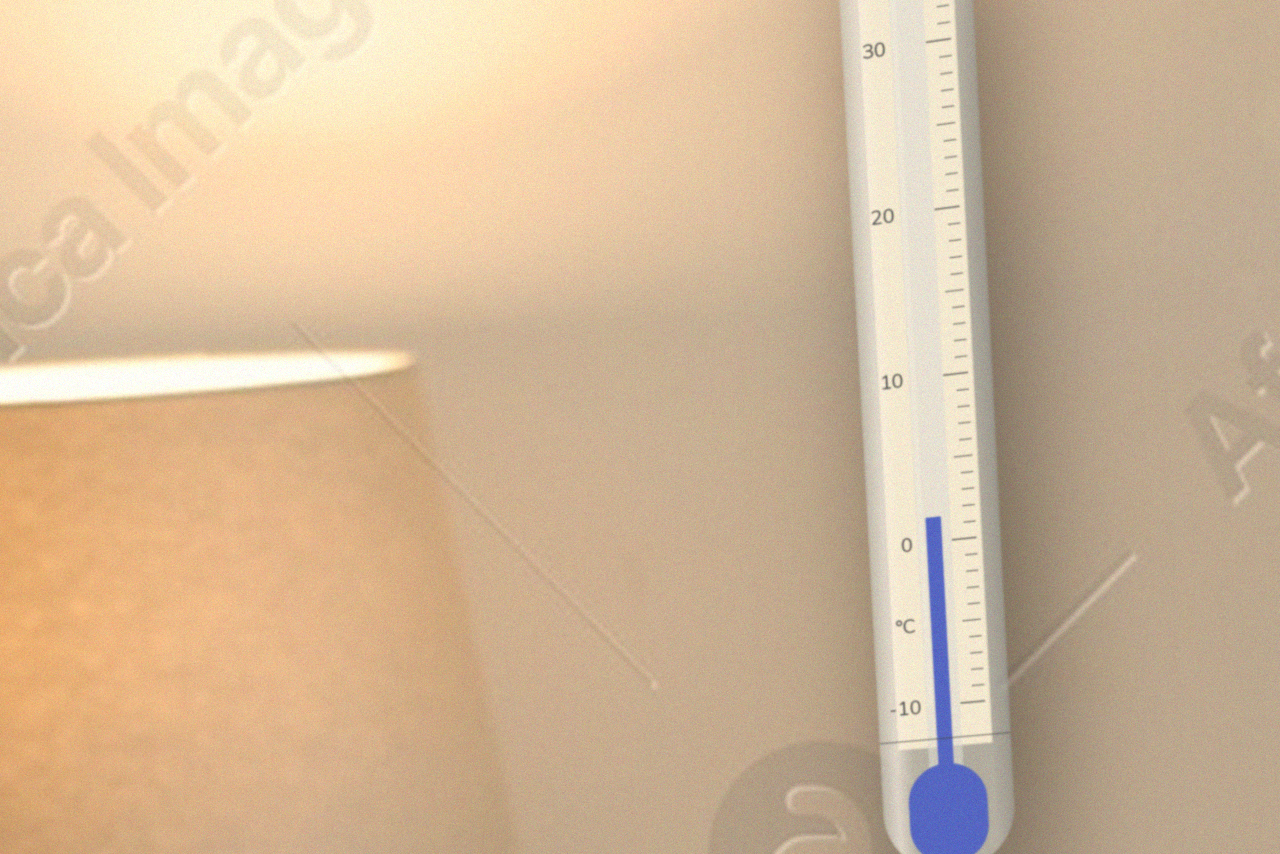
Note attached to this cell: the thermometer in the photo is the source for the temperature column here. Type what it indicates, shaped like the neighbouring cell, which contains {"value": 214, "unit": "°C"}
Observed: {"value": 1.5, "unit": "°C"}
